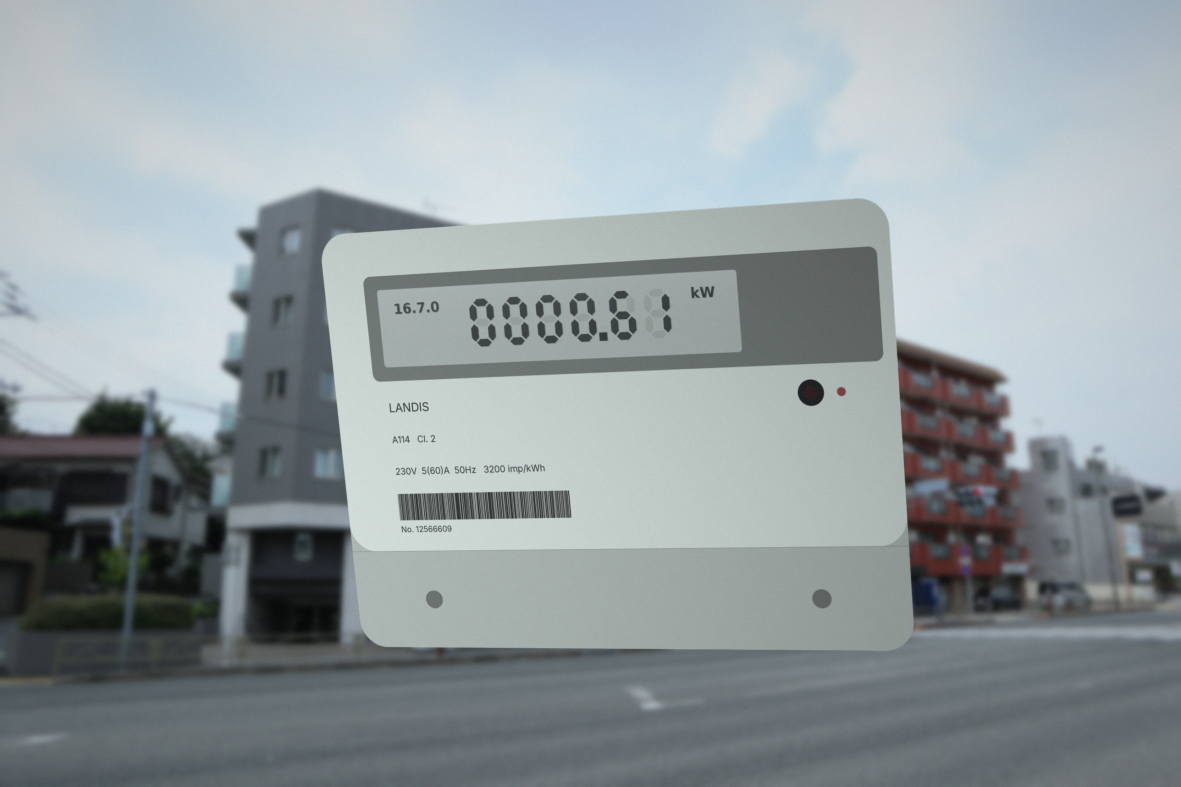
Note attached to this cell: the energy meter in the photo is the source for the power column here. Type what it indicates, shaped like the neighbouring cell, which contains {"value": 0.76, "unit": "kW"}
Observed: {"value": 0.61, "unit": "kW"}
